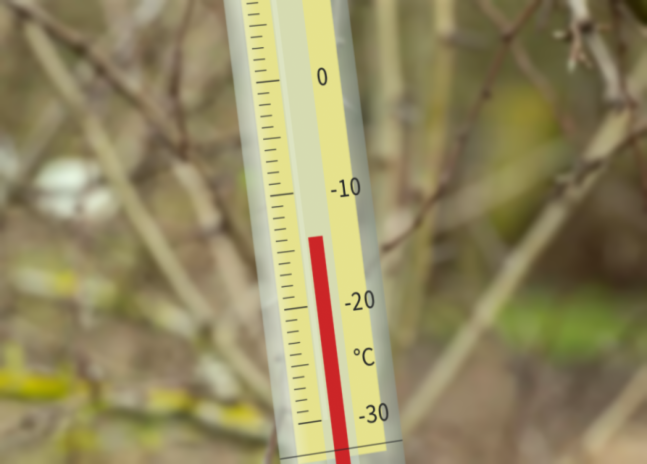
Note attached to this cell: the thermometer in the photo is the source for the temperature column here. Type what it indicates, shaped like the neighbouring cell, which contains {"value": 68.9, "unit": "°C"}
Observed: {"value": -14, "unit": "°C"}
